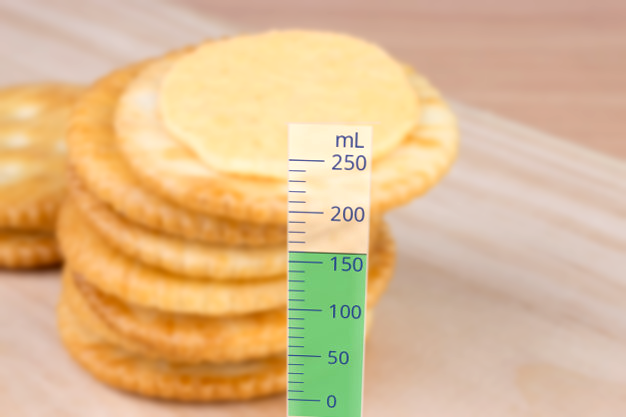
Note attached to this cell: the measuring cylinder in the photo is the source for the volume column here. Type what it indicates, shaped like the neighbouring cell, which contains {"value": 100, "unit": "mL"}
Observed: {"value": 160, "unit": "mL"}
